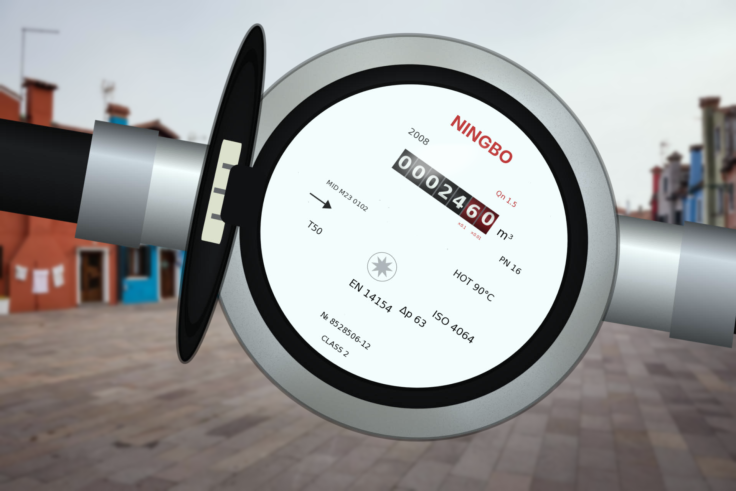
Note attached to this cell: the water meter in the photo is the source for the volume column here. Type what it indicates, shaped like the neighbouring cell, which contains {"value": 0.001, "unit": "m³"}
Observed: {"value": 24.60, "unit": "m³"}
